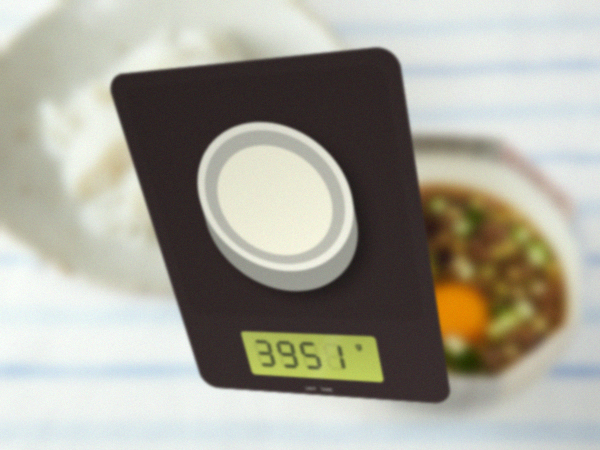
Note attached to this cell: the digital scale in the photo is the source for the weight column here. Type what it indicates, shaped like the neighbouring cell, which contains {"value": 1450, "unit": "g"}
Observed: {"value": 3951, "unit": "g"}
